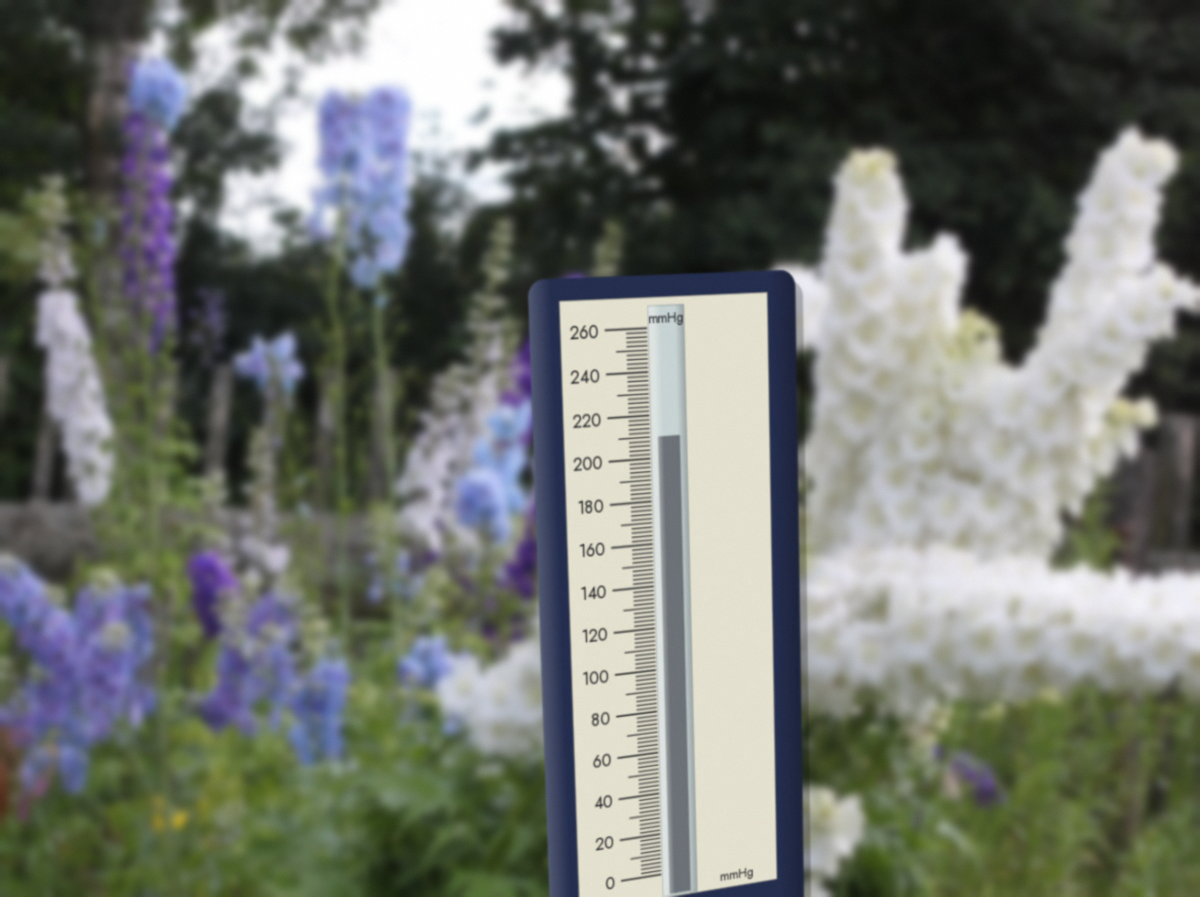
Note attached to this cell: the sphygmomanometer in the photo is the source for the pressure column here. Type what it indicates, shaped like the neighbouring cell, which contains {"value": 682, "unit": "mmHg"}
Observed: {"value": 210, "unit": "mmHg"}
